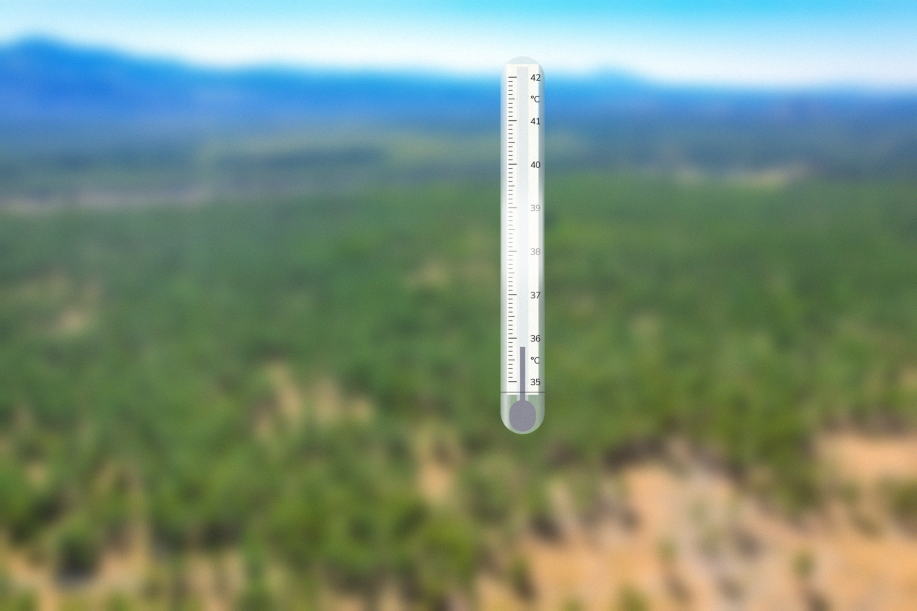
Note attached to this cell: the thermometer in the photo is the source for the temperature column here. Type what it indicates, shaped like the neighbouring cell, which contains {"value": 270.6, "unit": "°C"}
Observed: {"value": 35.8, "unit": "°C"}
